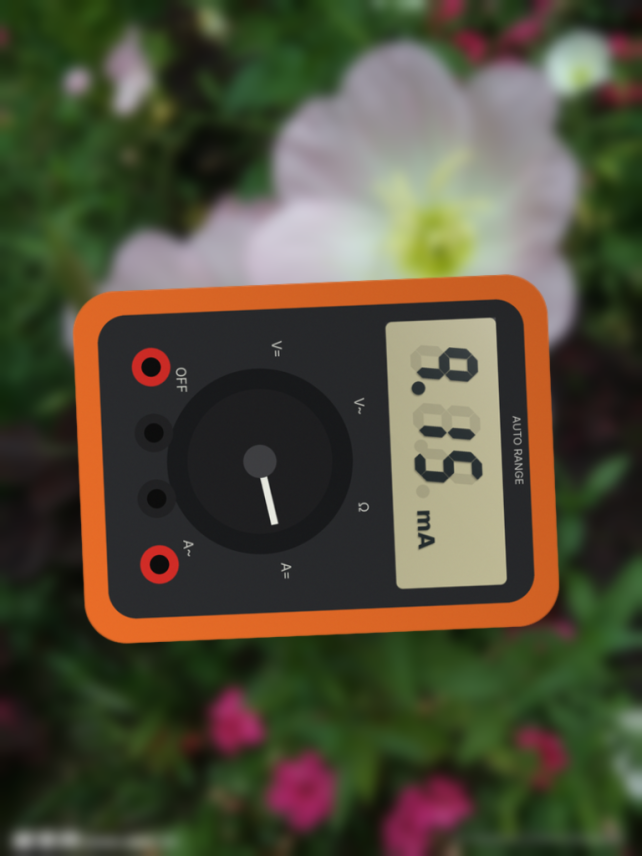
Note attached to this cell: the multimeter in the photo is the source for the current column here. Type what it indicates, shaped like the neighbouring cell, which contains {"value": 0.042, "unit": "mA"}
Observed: {"value": 9.15, "unit": "mA"}
